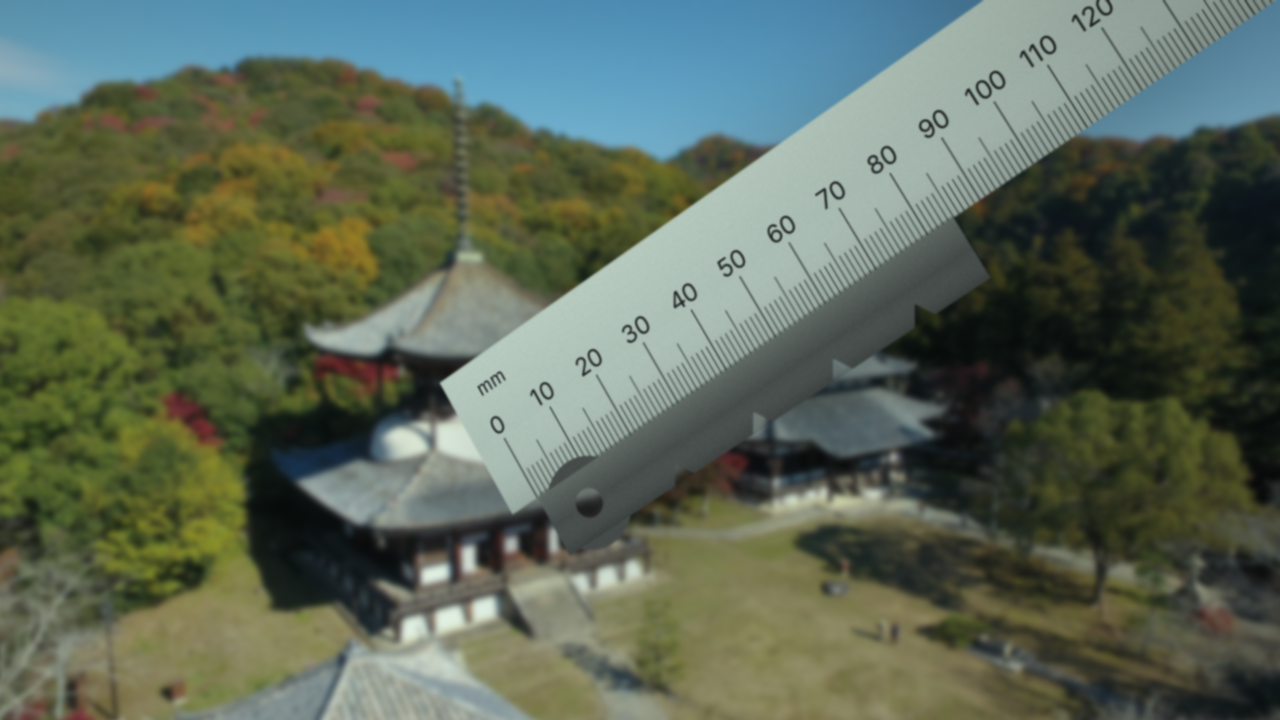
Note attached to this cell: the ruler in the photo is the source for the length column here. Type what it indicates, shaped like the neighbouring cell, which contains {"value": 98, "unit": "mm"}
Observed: {"value": 85, "unit": "mm"}
